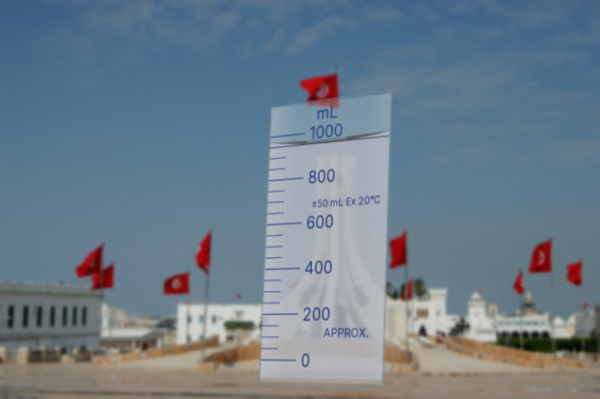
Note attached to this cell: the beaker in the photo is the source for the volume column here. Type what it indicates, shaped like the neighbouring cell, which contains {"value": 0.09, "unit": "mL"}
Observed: {"value": 950, "unit": "mL"}
